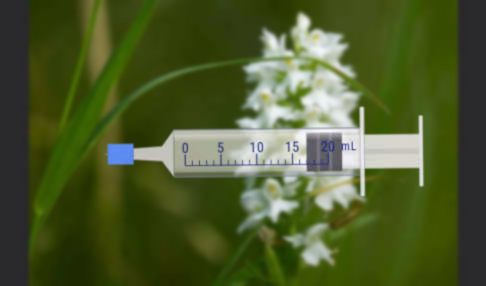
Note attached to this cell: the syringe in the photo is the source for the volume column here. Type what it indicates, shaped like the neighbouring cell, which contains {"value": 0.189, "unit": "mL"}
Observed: {"value": 17, "unit": "mL"}
